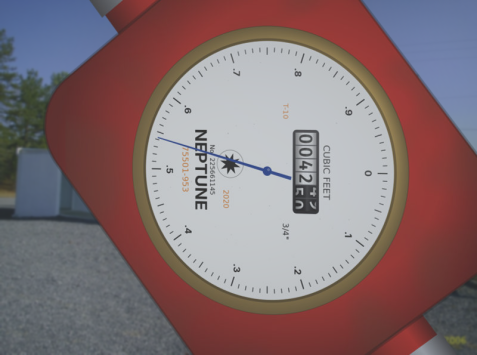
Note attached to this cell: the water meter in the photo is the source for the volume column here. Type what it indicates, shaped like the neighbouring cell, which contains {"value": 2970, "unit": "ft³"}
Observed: {"value": 4249.54, "unit": "ft³"}
